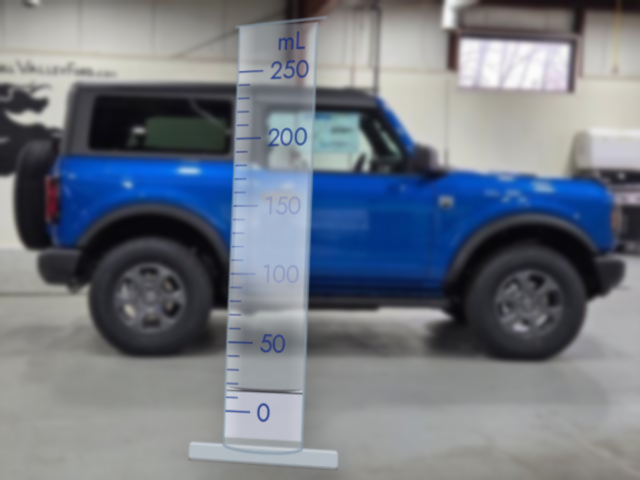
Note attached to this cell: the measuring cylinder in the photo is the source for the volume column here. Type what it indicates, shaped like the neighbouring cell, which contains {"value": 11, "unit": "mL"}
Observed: {"value": 15, "unit": "mL"}
